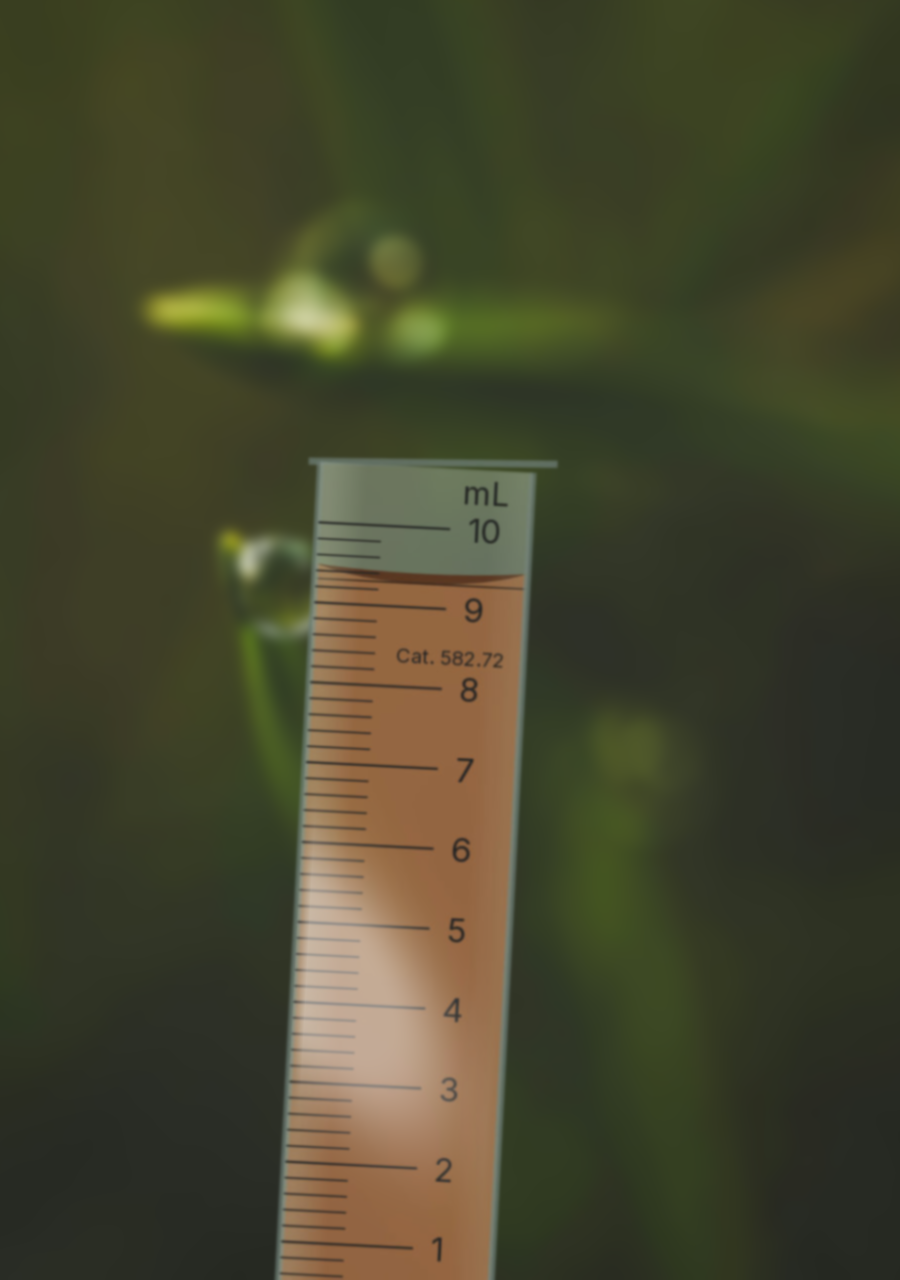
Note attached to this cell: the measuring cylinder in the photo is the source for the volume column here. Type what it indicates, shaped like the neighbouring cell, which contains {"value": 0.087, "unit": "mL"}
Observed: {"value": 9.3, "unit": "mL"}
